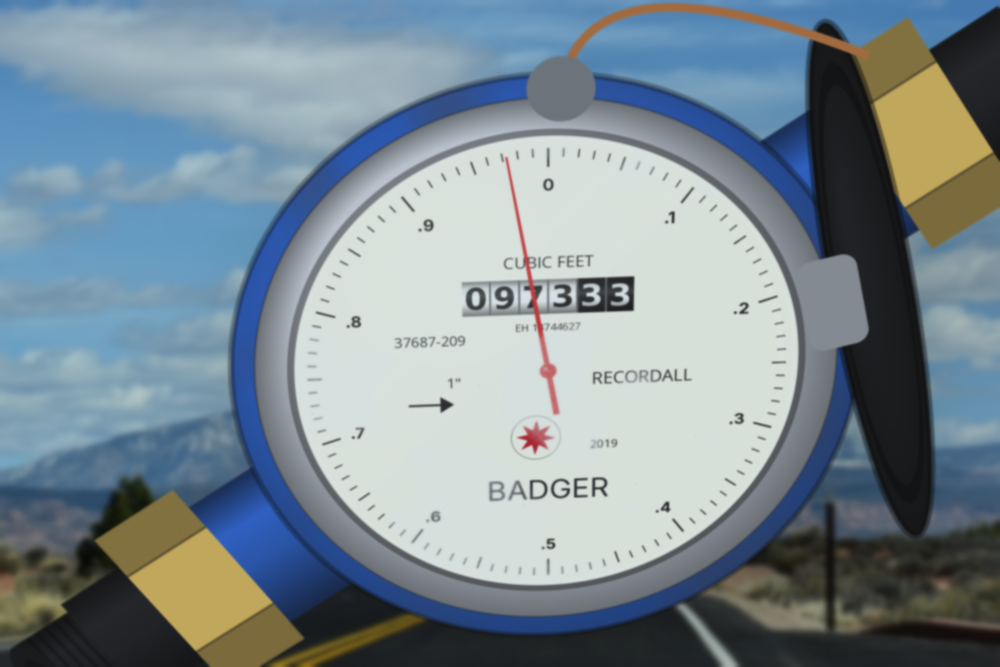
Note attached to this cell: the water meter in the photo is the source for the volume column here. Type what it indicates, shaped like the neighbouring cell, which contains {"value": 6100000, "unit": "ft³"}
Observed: {"value": 97332.97, "unit": "ft³"}
